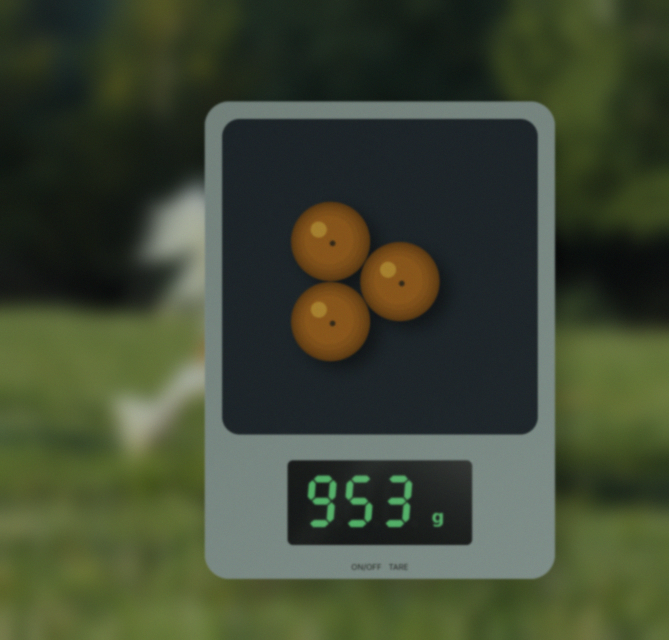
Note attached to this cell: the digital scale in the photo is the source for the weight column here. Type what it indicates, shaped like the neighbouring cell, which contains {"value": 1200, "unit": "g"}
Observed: {"value": 953, "unit": "g"}
